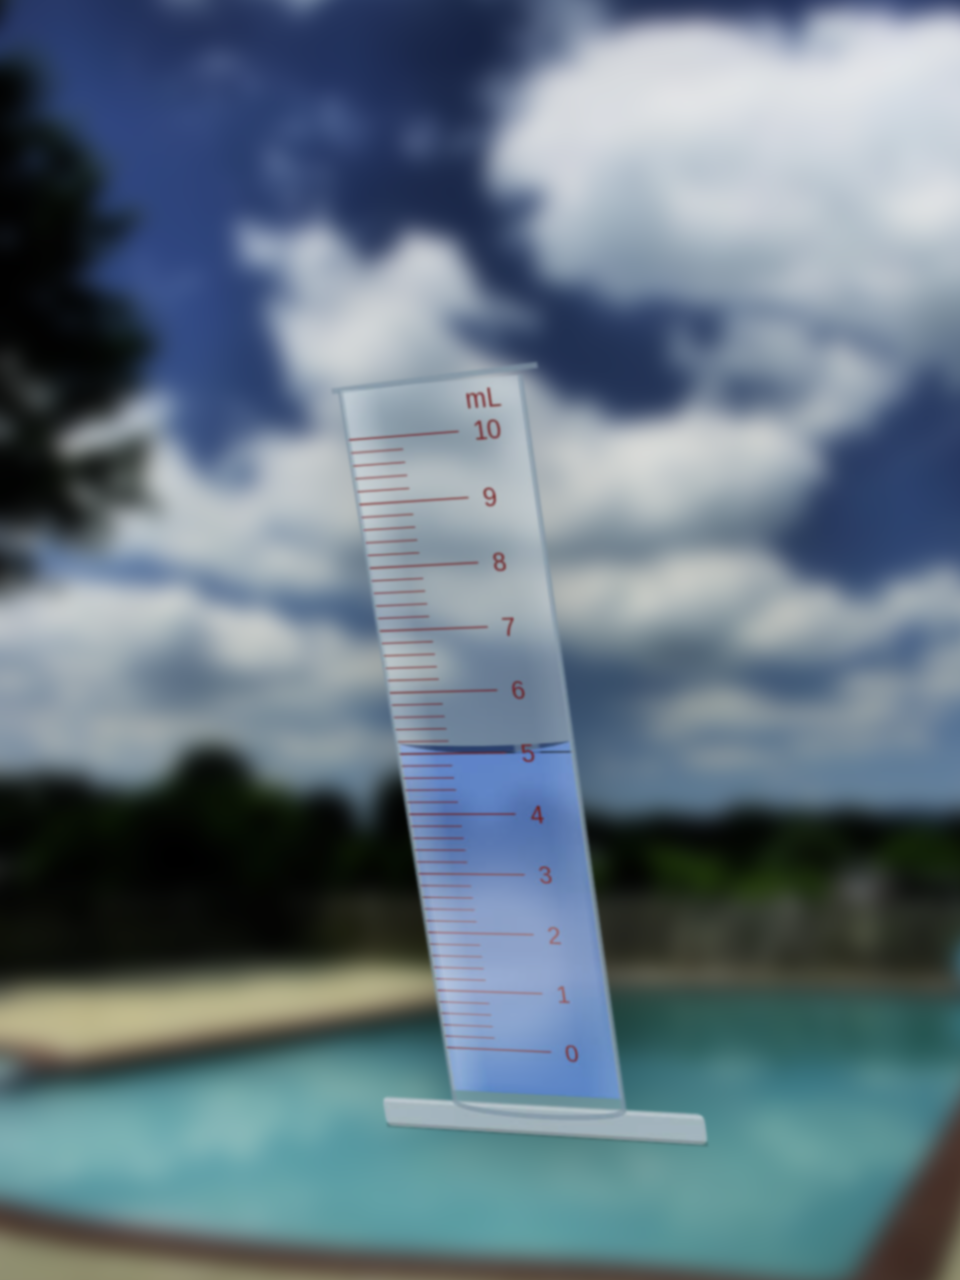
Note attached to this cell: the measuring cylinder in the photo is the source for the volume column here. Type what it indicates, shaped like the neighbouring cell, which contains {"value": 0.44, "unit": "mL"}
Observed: {"value": 5, "unit": "mL"}
